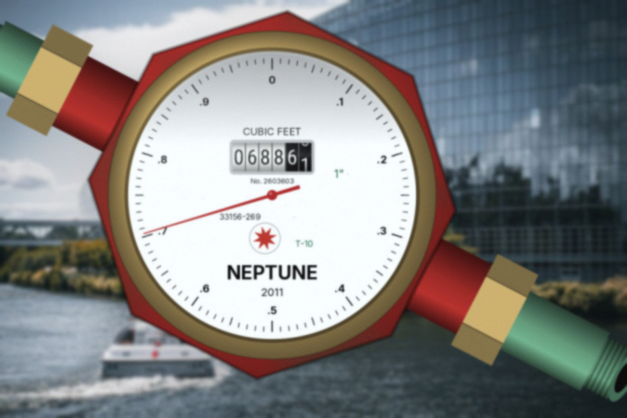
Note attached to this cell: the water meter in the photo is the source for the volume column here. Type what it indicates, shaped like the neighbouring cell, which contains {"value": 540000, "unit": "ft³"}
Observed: {"value": 68860.70, "unit": "ft³"}
